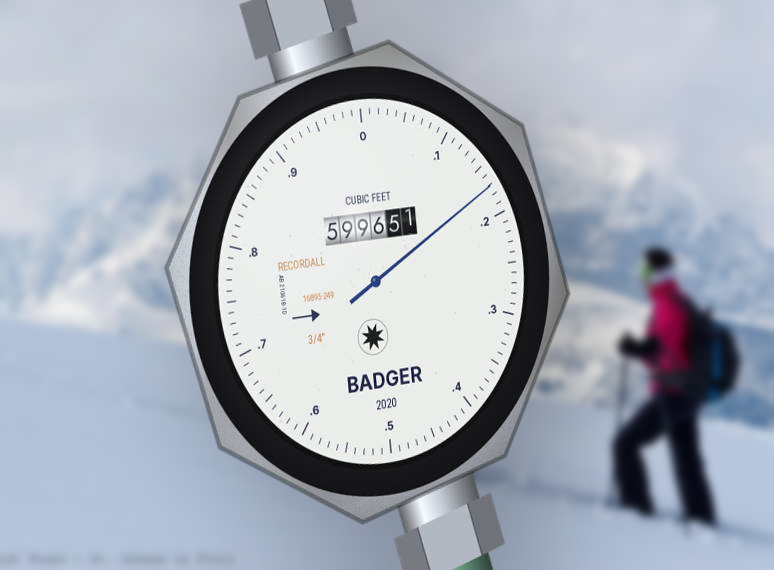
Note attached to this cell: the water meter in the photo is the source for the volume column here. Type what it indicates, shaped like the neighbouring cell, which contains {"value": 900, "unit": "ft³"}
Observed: {"value": 599651.17, "unit": "ft³"}
